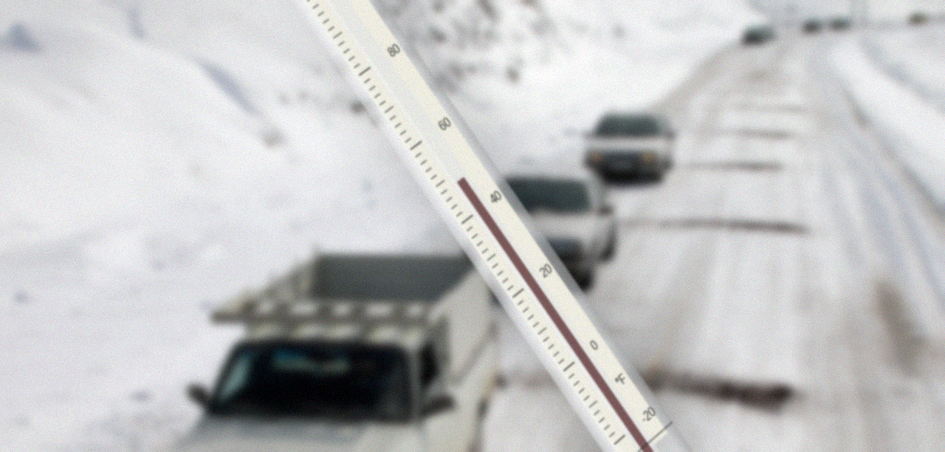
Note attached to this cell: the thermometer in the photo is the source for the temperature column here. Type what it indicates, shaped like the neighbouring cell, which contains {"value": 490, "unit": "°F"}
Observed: {"value": 48, "unit": "°F"}
